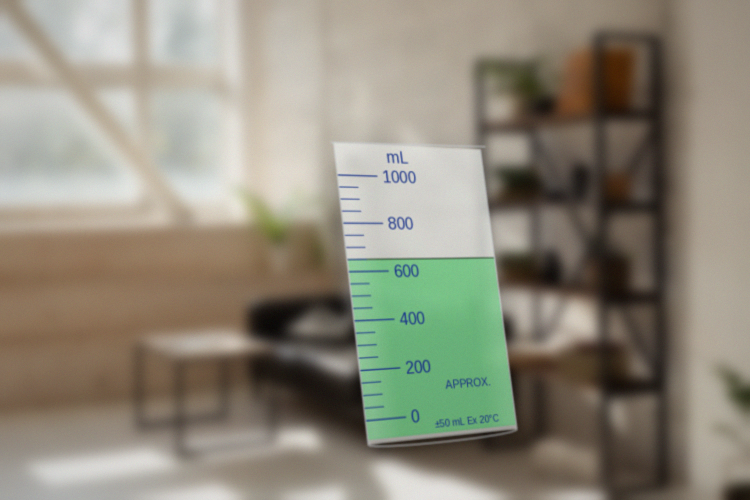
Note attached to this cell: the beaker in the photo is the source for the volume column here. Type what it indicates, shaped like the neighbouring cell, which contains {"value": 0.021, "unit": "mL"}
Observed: {"value": 650, "unit": "mL"}
